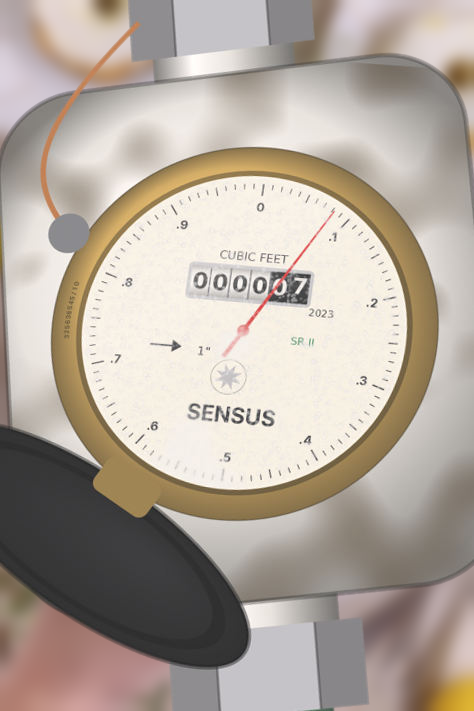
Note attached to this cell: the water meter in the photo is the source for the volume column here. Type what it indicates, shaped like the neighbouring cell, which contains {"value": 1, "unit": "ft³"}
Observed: {"value": 7.08, "unit": "ft³"}
